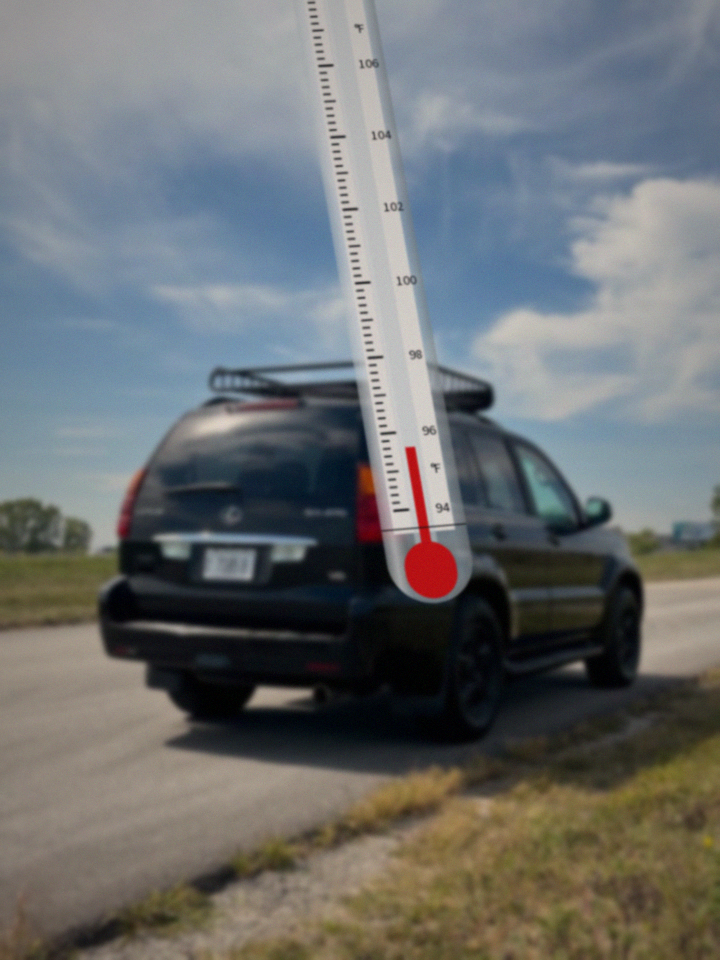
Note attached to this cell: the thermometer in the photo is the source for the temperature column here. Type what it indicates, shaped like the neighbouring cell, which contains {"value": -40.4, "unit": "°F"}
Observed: {"value": 95.6, "unit": "°F"}
